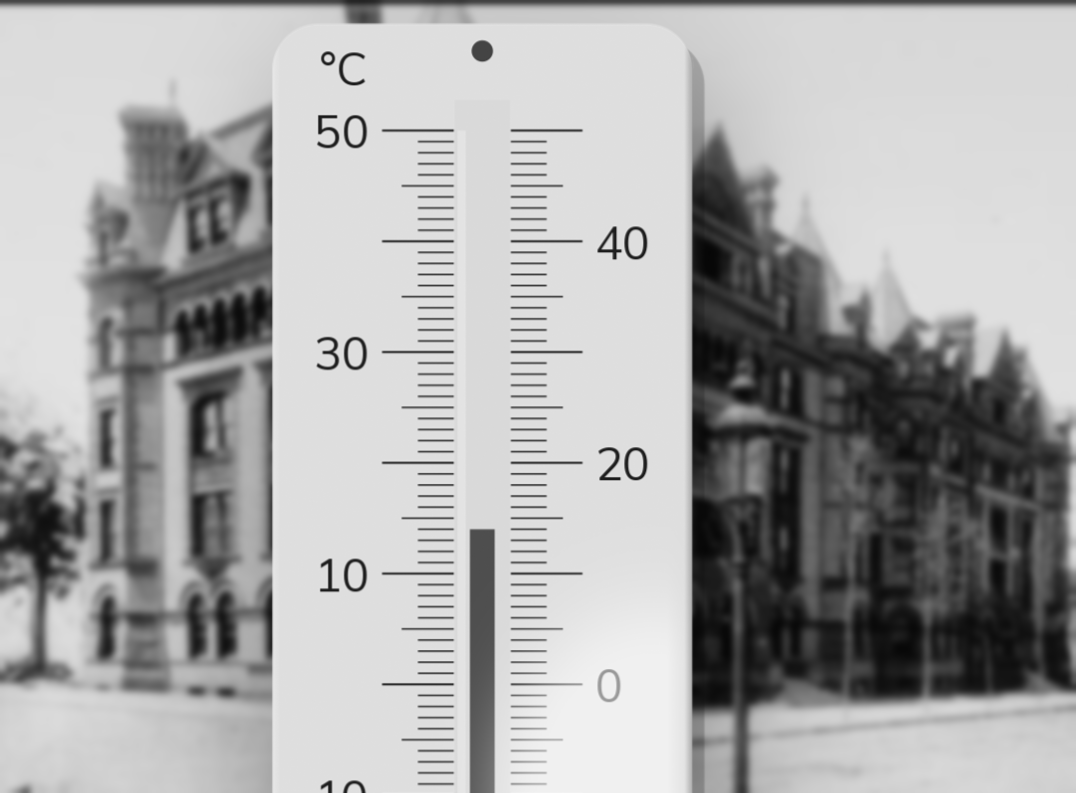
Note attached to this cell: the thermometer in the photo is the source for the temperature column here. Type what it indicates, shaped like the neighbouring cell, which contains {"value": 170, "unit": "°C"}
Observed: {"value": 14, "unit": "°C"}
